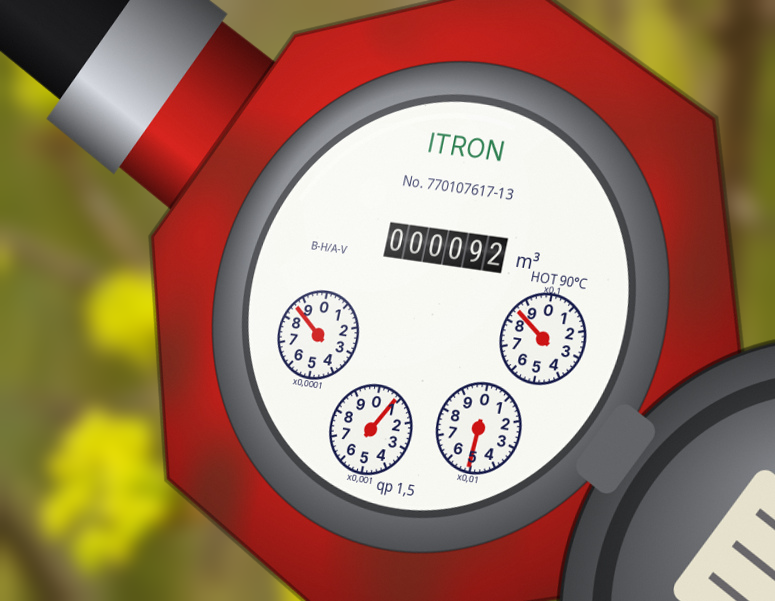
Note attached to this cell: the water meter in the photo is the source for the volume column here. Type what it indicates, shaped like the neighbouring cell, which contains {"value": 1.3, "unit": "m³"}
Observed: {"value": 92.8508, "unit": "m³"}
